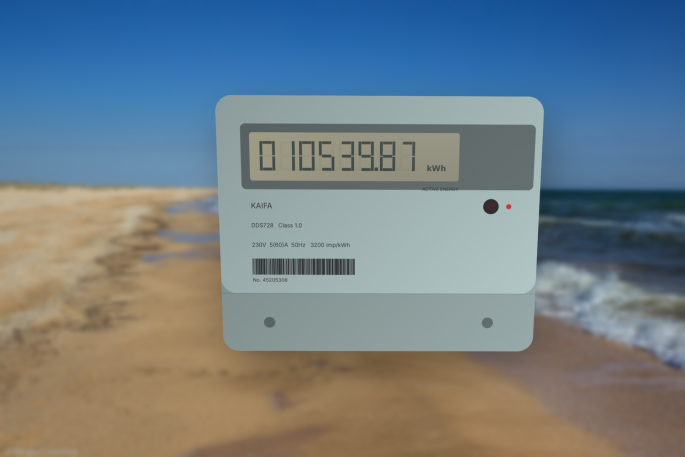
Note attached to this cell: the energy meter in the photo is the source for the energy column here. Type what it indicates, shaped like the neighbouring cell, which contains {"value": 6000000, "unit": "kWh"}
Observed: {"value": 10539.87, "unit": "kWh"}
